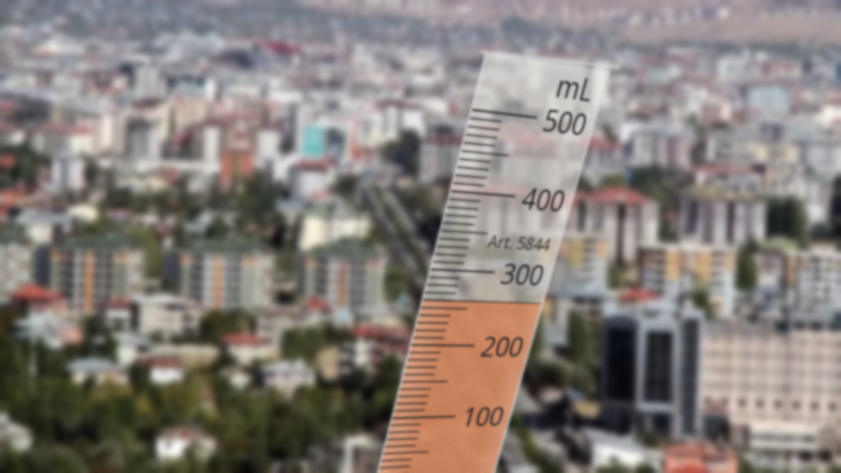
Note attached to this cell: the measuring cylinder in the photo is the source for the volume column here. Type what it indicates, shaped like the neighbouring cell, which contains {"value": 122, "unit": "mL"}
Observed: {"value": 260, "unit": "mL"}
